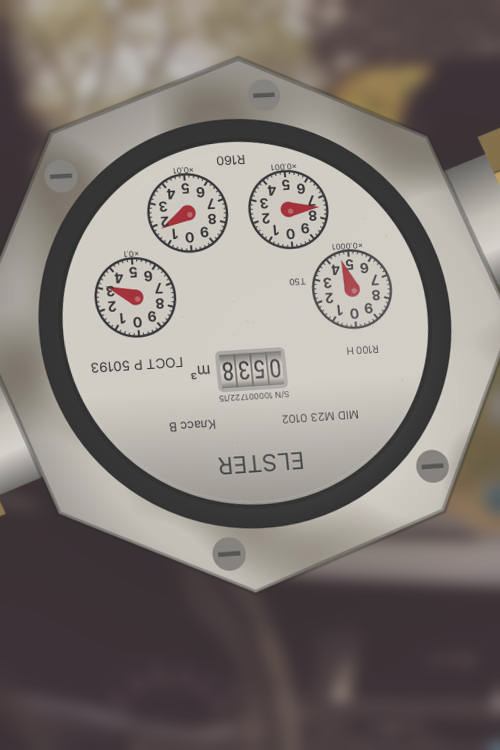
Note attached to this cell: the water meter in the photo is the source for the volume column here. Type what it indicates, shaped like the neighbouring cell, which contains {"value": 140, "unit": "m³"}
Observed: {"value": 538.3174, "unit": "m³"}
